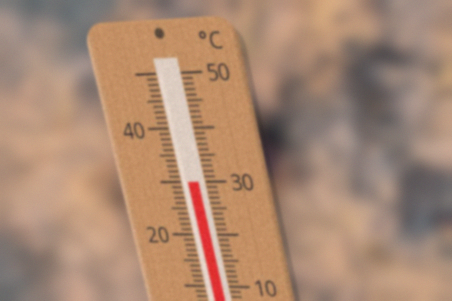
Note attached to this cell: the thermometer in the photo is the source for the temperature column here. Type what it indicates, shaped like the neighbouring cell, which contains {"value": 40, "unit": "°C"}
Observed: {"value": 30, "unit": "°C"}
